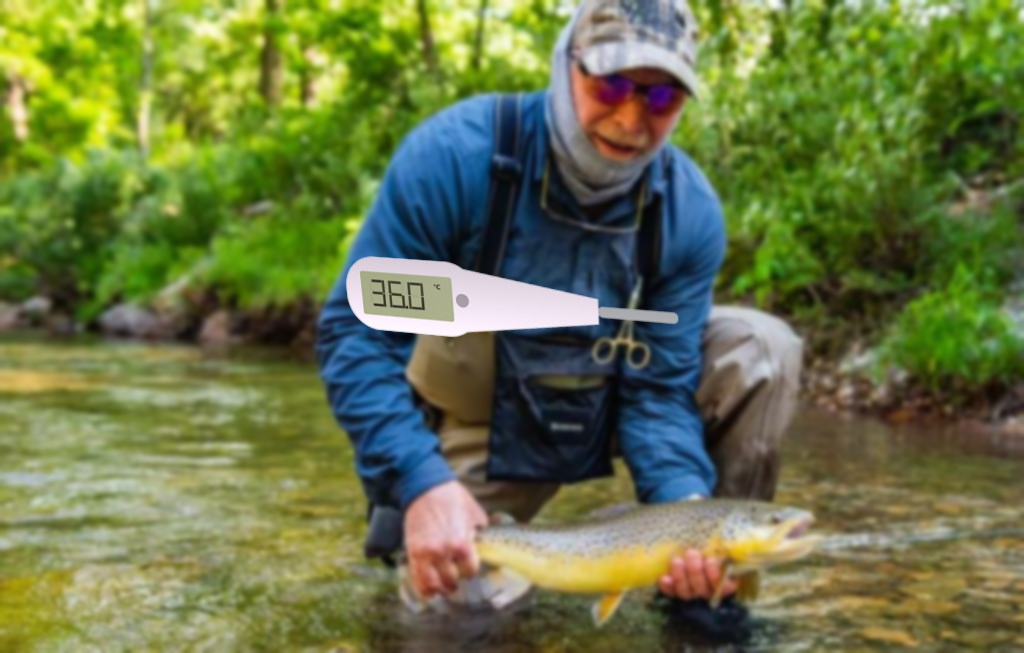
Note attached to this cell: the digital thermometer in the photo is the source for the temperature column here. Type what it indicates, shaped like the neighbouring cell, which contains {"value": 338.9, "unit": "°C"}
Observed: {"value": 36.0, "unit": "°C"}
